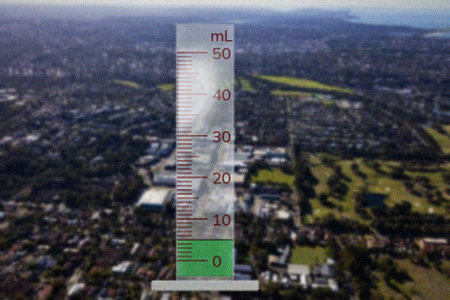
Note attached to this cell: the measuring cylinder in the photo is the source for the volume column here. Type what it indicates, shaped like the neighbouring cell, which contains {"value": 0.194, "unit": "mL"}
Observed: {"value": 5, "unit": "mL"}
